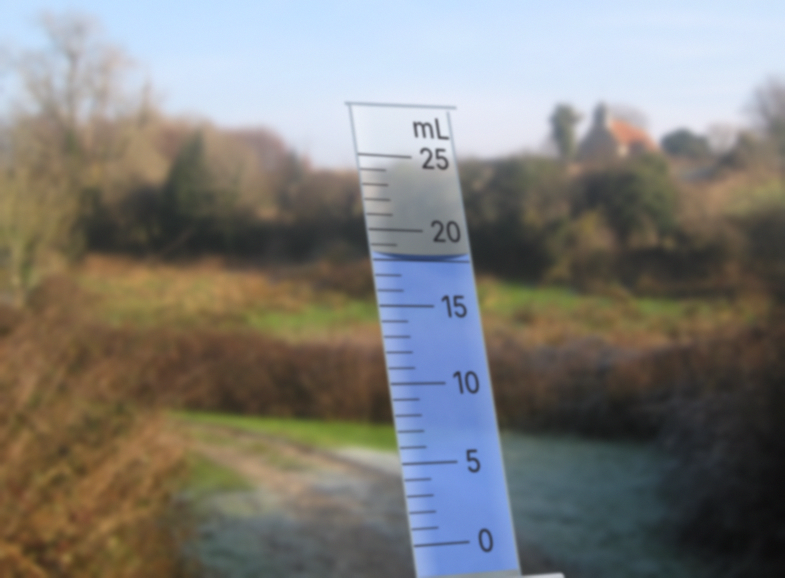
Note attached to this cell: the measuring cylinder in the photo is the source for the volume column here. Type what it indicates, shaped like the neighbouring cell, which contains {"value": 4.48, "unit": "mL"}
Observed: {"value": 18, "unit": "mL"}
